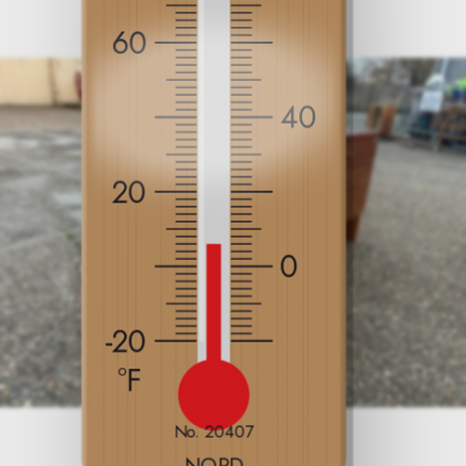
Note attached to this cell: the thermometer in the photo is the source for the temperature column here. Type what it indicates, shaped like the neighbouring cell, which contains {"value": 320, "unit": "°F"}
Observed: {"value": 6, "unit": "°F"}
